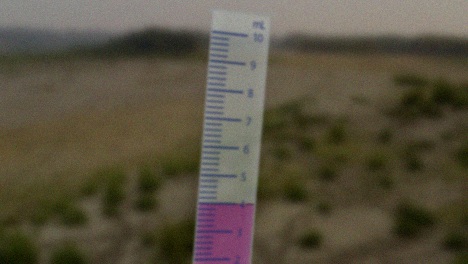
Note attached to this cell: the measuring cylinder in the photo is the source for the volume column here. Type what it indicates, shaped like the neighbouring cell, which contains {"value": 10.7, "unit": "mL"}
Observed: {"value": 4, "unit": "mL"}
